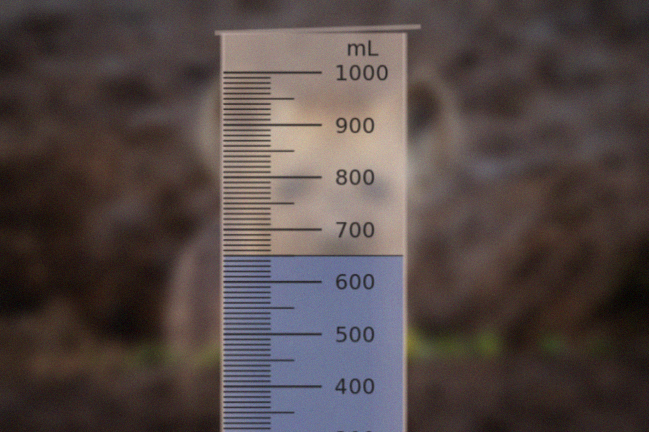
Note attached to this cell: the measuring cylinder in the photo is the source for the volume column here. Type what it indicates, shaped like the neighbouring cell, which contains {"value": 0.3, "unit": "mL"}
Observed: {"value": 650, "unit": "mL"}
